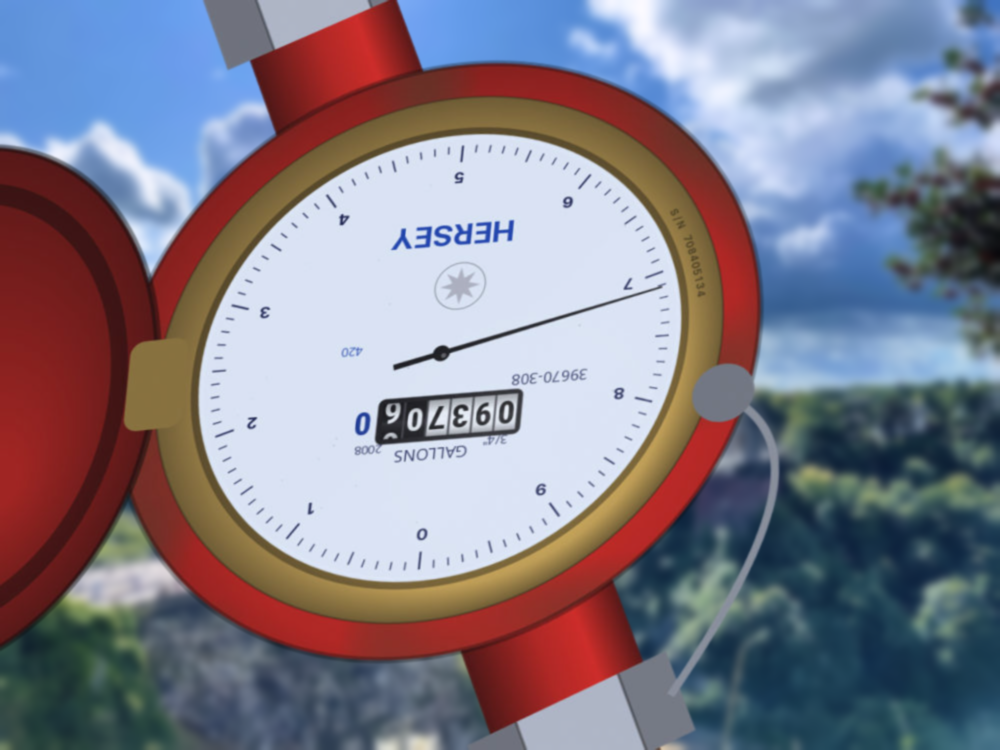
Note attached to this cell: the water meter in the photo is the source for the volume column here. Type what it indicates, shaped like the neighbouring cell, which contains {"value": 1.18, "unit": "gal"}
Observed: {"value": 937057.1, "unit": "gal"}
